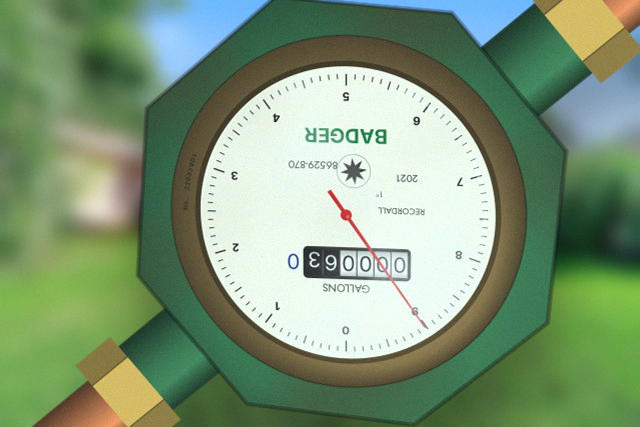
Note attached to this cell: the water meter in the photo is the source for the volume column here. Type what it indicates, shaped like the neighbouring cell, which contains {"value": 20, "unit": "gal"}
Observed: {"value": 629.0, "unit": "gal"}
